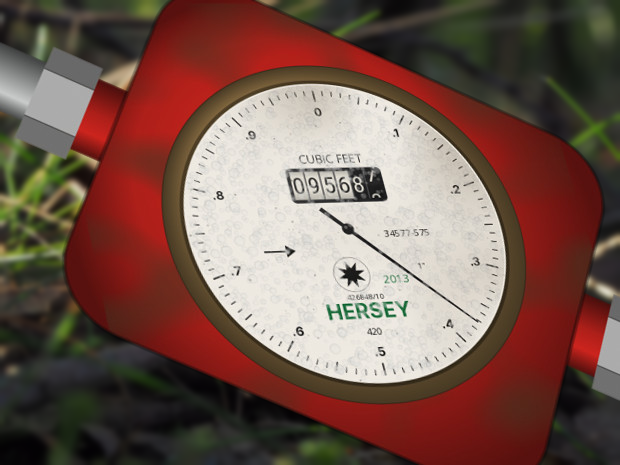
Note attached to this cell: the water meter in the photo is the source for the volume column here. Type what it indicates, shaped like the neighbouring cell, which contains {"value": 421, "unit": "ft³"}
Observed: {"value": 95687.37, "unit": "ft³"}
